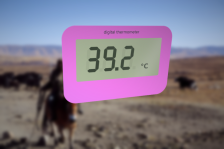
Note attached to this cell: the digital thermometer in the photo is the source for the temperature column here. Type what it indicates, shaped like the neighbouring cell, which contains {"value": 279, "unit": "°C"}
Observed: {"value": 39.2, "unit": "°C"}
